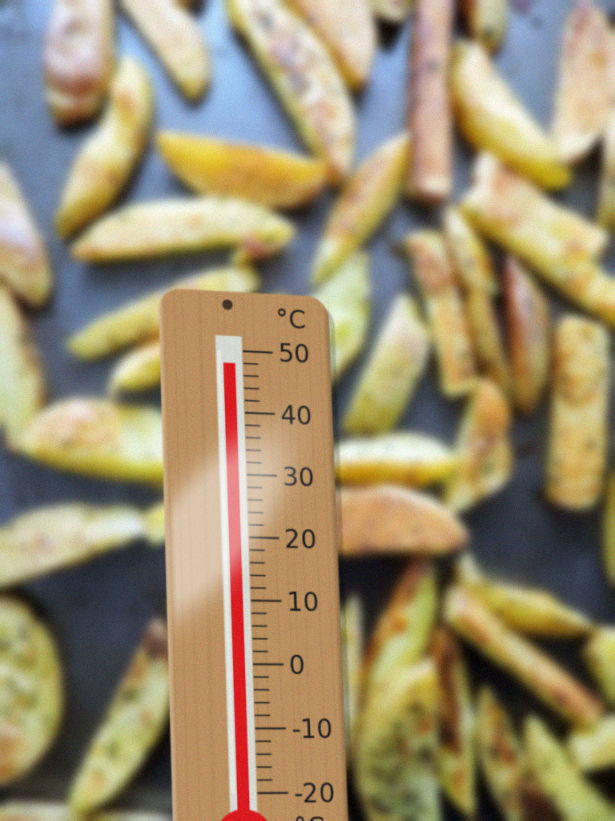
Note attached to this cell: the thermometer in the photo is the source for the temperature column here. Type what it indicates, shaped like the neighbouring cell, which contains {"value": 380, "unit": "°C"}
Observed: {"value": 48, "unit": "°C"}
